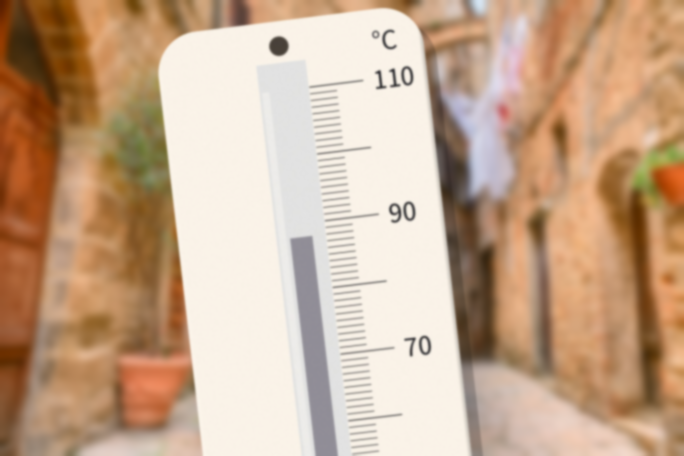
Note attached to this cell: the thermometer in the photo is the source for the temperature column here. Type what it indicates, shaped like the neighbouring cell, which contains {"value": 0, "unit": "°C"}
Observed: {"value": 88, "unit": "°C"}
